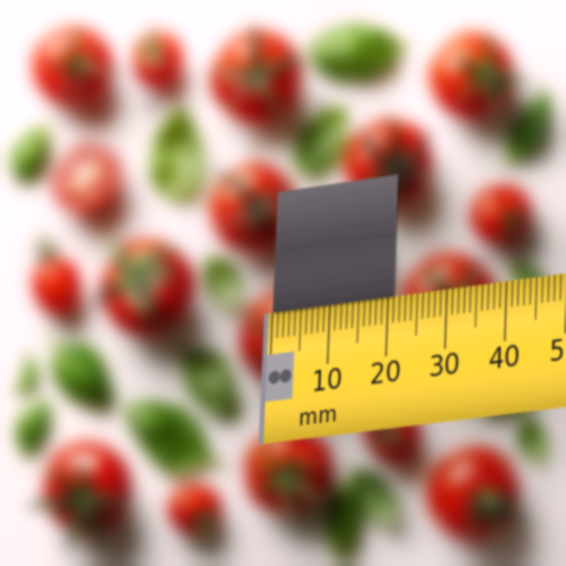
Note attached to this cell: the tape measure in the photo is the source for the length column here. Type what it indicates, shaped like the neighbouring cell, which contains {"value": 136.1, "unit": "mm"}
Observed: {"value": 21, "unit": "mm"}
